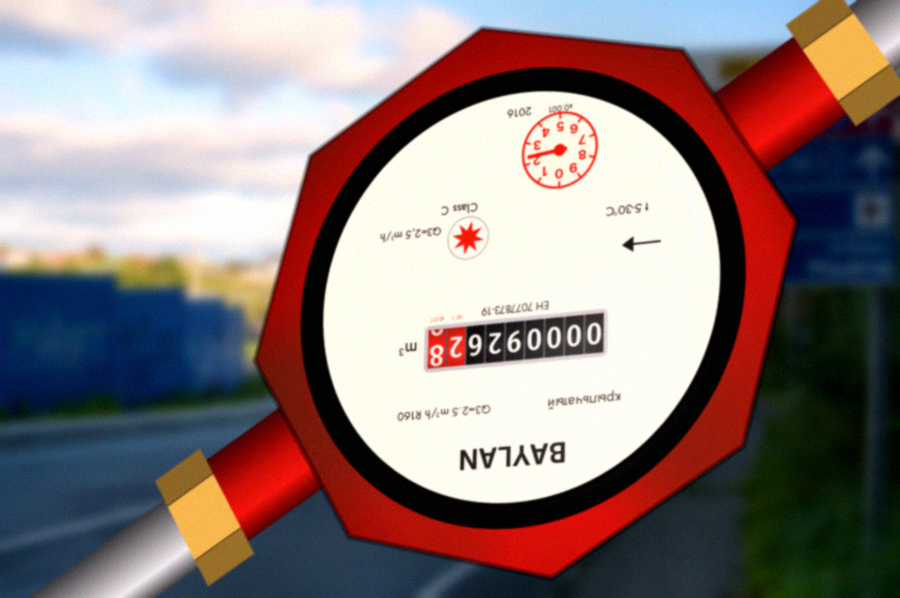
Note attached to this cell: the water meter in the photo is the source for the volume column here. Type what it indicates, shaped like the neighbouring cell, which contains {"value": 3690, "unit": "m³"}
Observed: {"value": 926.282, "unit": "m³"}
